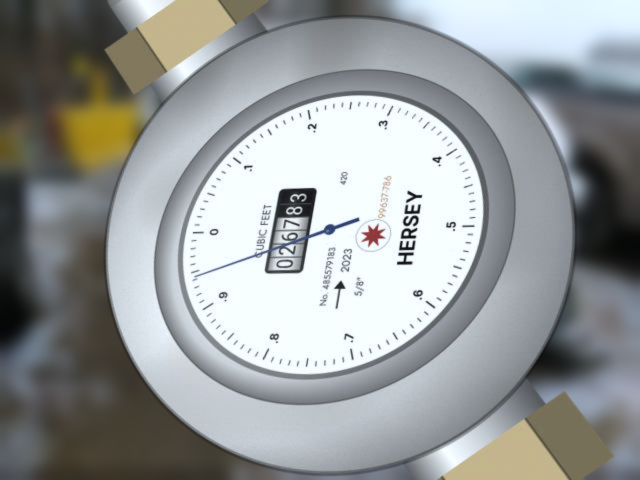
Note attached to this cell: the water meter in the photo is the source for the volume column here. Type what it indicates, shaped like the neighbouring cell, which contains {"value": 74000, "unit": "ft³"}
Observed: {"value": 26782.94, "unit": "ft³"}
